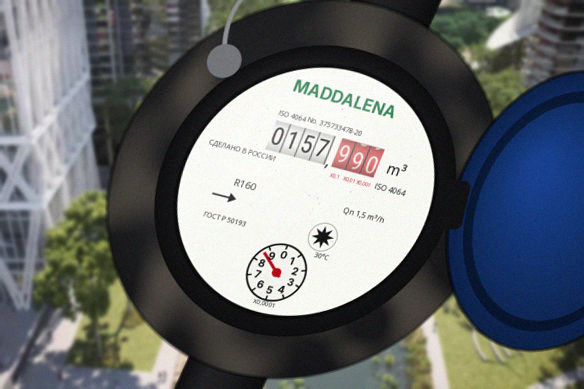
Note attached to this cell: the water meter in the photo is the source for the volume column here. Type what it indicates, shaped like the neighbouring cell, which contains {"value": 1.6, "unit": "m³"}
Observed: {"value": 157.9898, "unit": "m³"}
